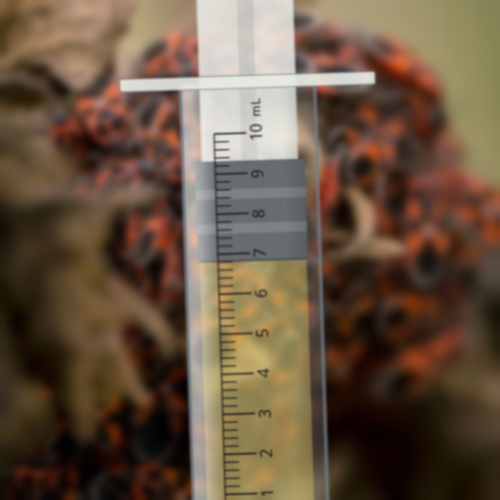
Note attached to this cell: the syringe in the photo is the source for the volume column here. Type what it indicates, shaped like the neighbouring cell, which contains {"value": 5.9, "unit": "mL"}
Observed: {"value": 6.8, "unit": "mL"}
